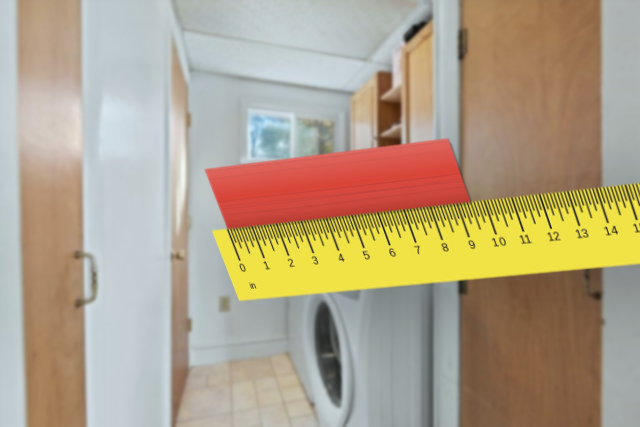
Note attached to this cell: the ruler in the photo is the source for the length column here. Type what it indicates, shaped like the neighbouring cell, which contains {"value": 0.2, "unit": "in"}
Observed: {"value": 9.5, "unit": "in"}
